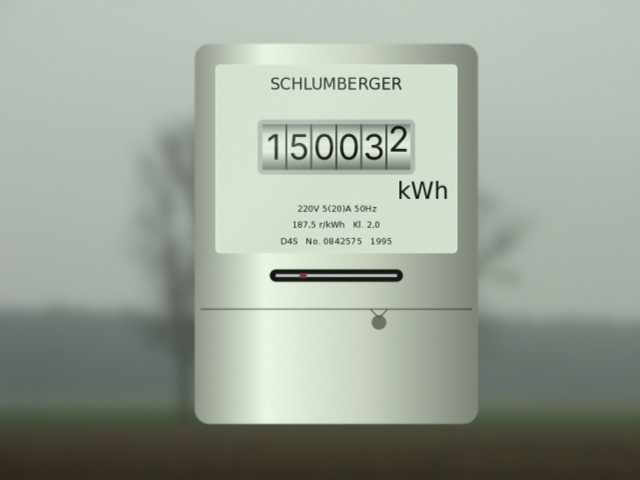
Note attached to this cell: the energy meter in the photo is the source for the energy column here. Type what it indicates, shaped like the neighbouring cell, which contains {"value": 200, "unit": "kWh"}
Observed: {"value": 150032, "unit": "kWh"}
